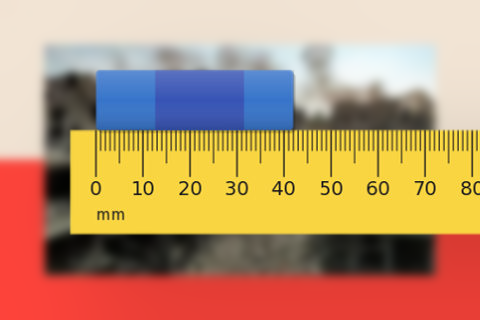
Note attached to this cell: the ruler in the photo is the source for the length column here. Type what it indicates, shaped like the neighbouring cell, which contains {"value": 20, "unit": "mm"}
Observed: {"value": 42, "unit": "mm"}
